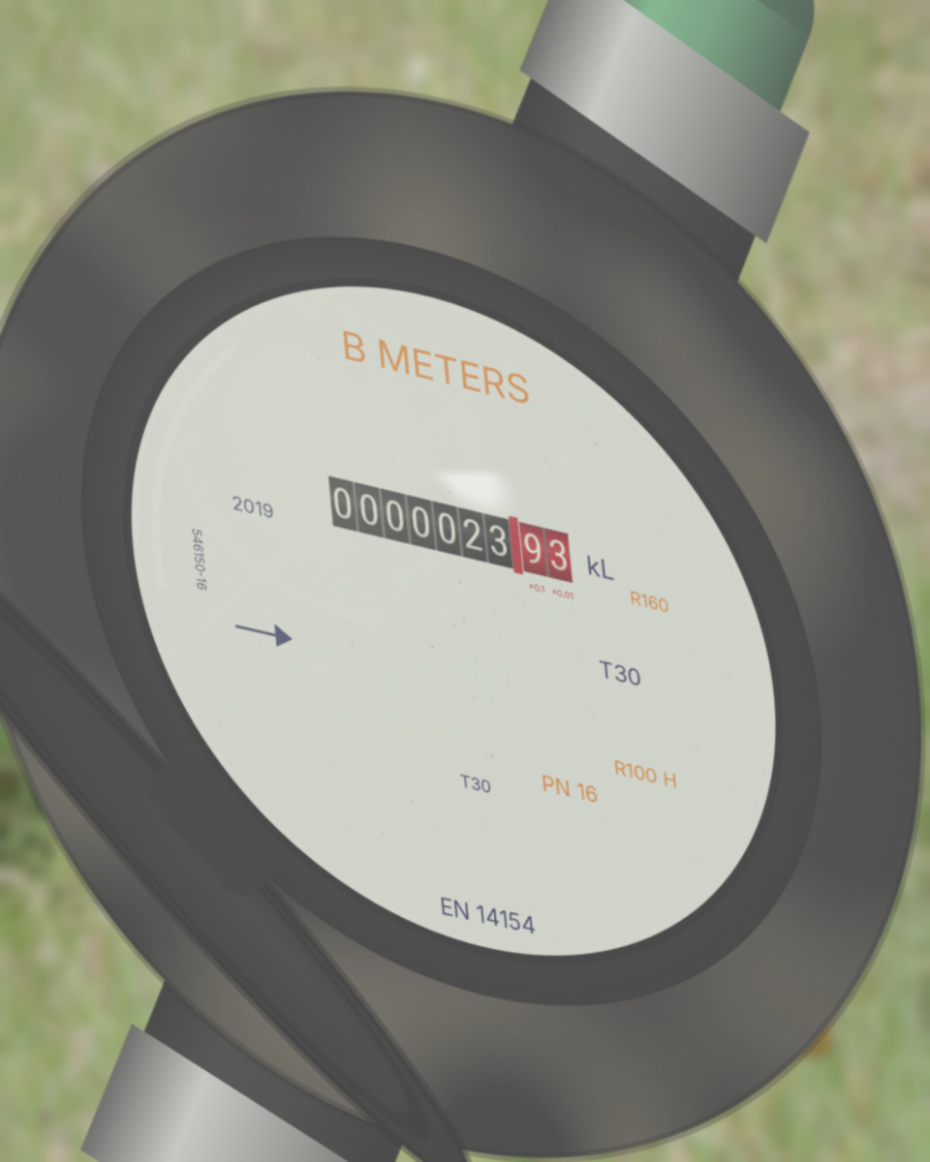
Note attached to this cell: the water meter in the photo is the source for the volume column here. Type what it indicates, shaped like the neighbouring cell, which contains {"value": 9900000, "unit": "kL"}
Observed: {"value": 23.93, "unit": "kL"}
